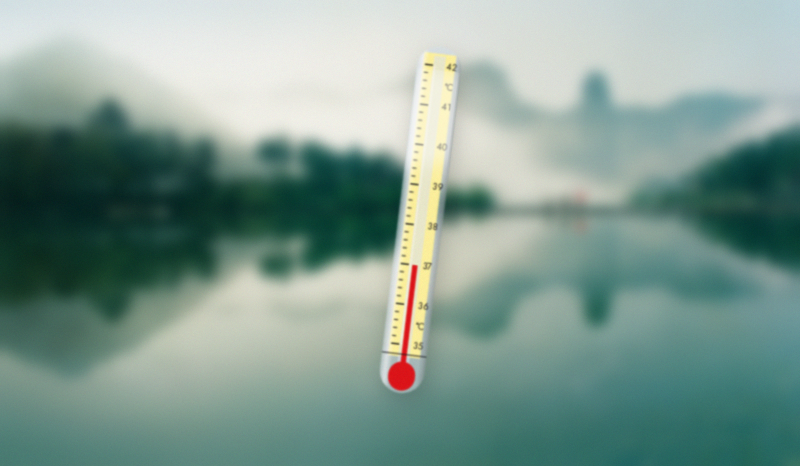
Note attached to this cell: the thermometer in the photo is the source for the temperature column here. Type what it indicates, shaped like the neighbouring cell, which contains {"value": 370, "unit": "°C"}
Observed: {"value": 37, "unit": "°C"}
